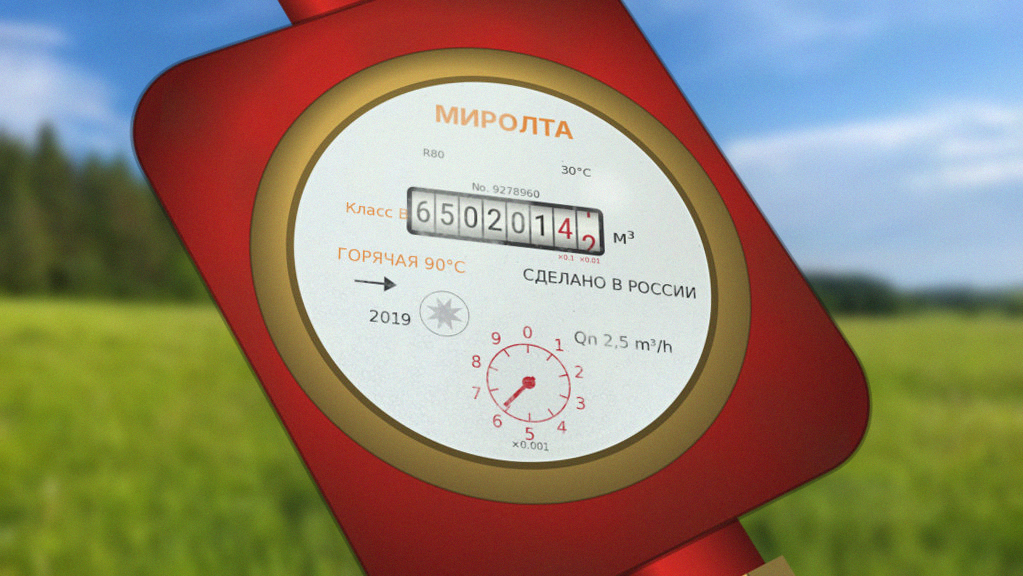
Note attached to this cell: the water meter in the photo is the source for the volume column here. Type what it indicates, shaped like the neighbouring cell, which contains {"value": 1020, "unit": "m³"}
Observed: {"value": 650201.416, "unit": "m³"}
